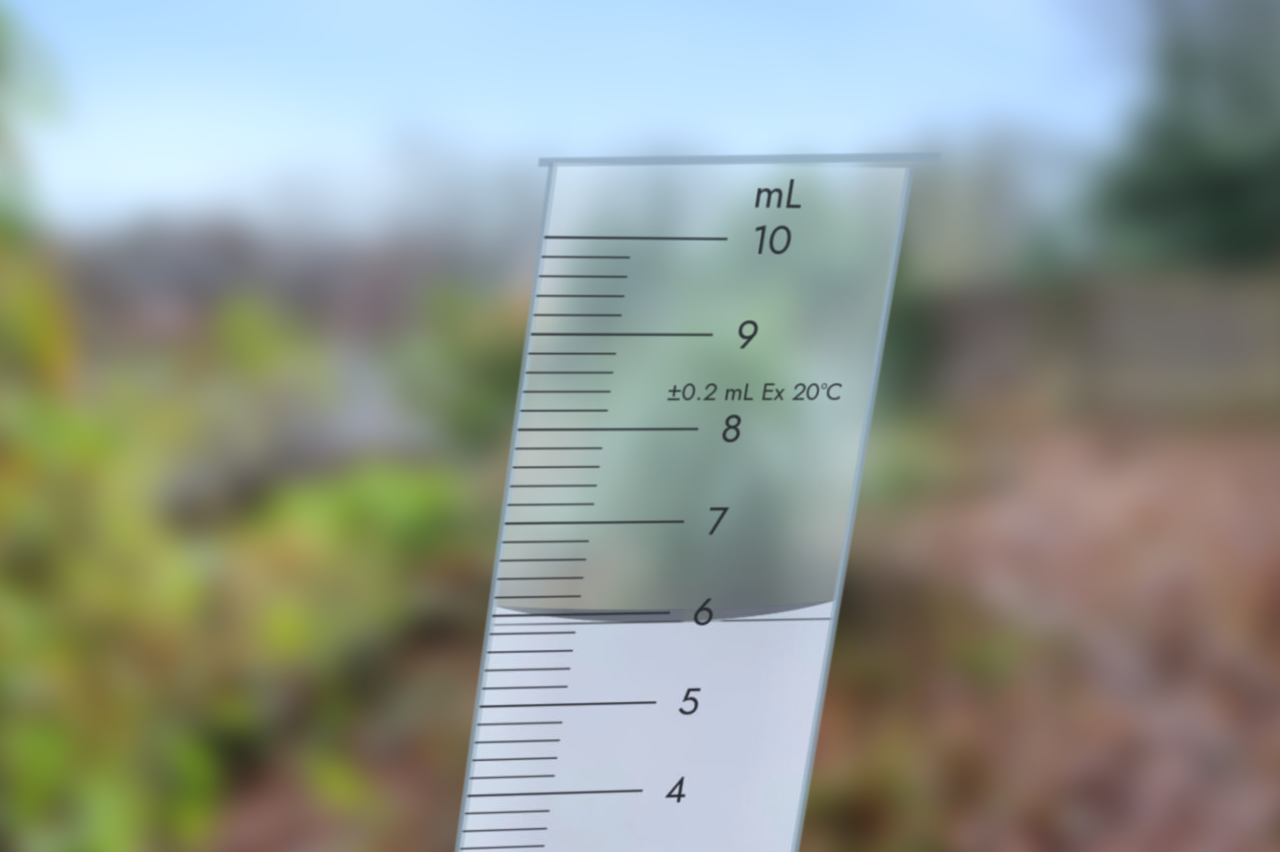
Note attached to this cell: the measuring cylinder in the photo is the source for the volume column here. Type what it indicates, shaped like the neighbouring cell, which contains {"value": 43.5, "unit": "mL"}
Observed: {"value": 5.9, "unit": "mL"}
